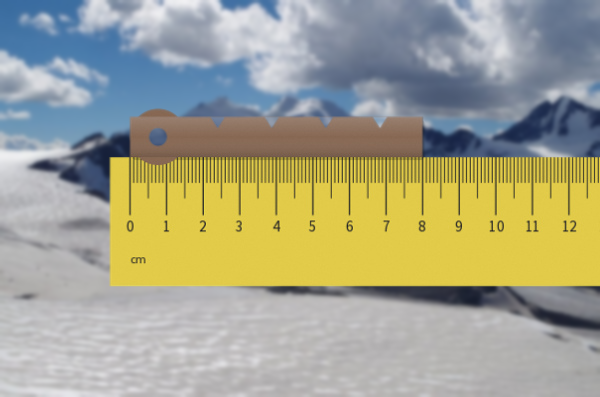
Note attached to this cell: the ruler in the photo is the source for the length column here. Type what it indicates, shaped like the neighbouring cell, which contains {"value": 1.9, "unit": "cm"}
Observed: {"value": 8, "unit": "cm"}
